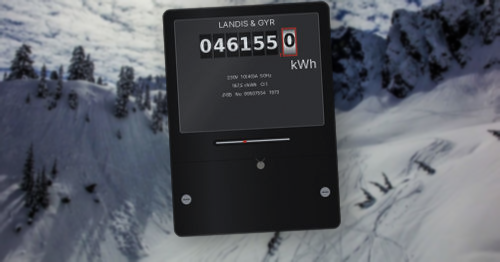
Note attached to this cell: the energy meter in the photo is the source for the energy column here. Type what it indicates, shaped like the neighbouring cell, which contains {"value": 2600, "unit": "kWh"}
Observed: {"value": 46155.0, "unit": "kWh"}
